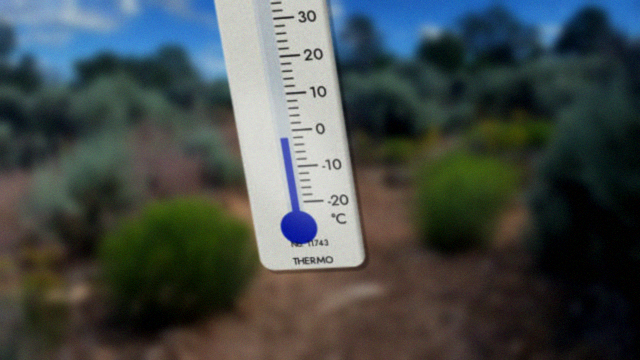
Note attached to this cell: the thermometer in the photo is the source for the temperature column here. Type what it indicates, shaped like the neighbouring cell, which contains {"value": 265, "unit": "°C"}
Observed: {"value": -2, "unit": "°C"}
